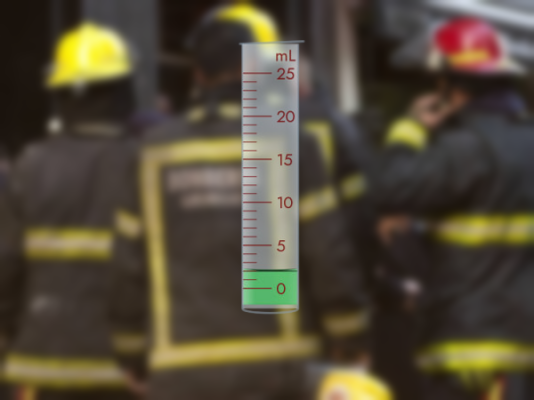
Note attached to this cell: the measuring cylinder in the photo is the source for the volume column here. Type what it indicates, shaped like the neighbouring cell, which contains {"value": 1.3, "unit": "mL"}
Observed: {"value": 2, "unit": "mL"}
